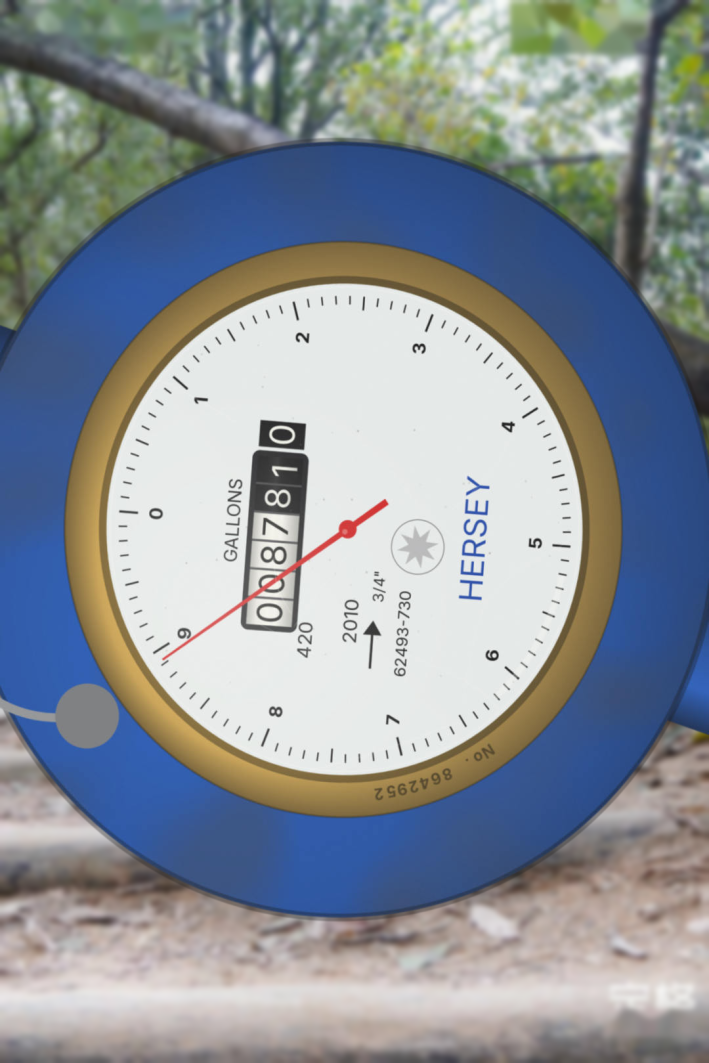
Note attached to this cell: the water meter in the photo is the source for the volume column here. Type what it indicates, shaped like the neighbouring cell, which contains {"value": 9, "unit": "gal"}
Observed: {"value": 87808.9, "unit": "gal"}
